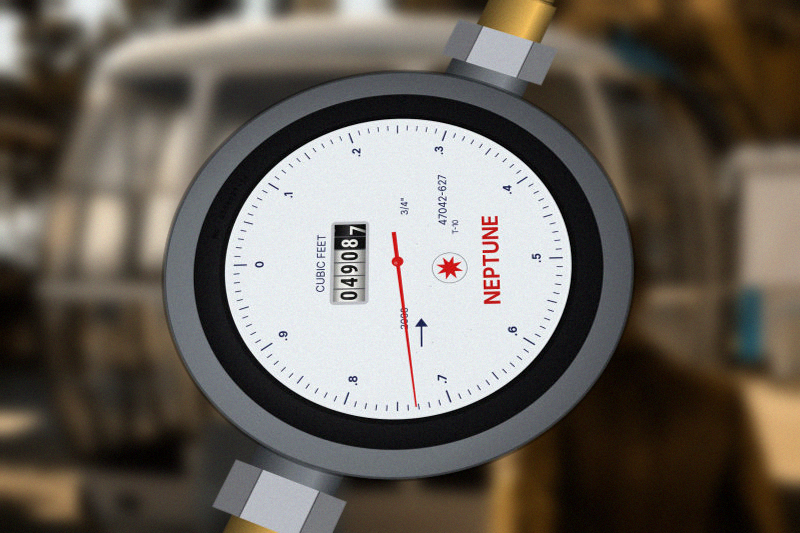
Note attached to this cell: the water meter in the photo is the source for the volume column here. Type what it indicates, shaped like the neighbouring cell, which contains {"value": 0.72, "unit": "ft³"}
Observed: {"value": 49086.73, "unit": "ft³"}
